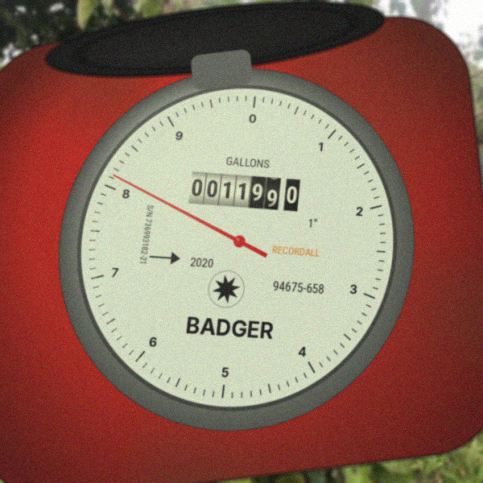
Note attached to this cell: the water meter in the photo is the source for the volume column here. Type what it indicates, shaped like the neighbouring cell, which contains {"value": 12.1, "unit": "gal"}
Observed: {"value": 11988.1, "unit": "gal"}
